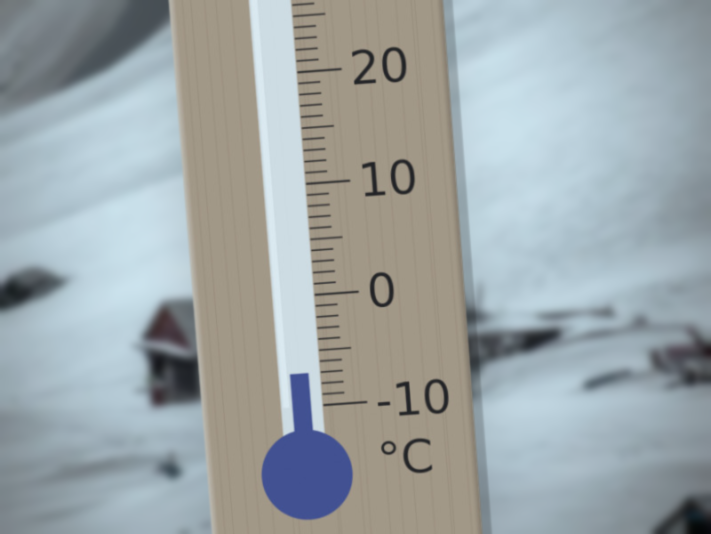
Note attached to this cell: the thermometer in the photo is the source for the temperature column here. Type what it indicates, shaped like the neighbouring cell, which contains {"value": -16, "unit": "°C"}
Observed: {"value": -7, "unit": "°C"}
